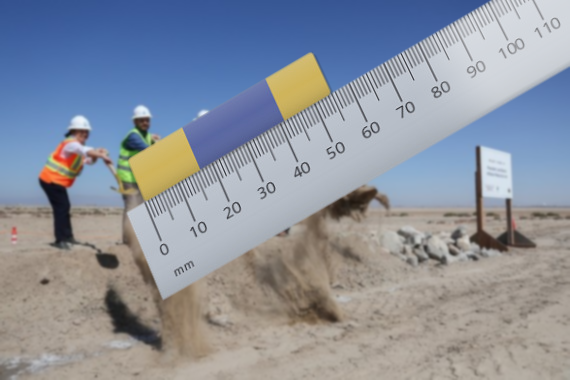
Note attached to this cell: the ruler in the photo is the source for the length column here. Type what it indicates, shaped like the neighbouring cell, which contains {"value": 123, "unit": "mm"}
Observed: {"value": 55, "unit": "mm"}
